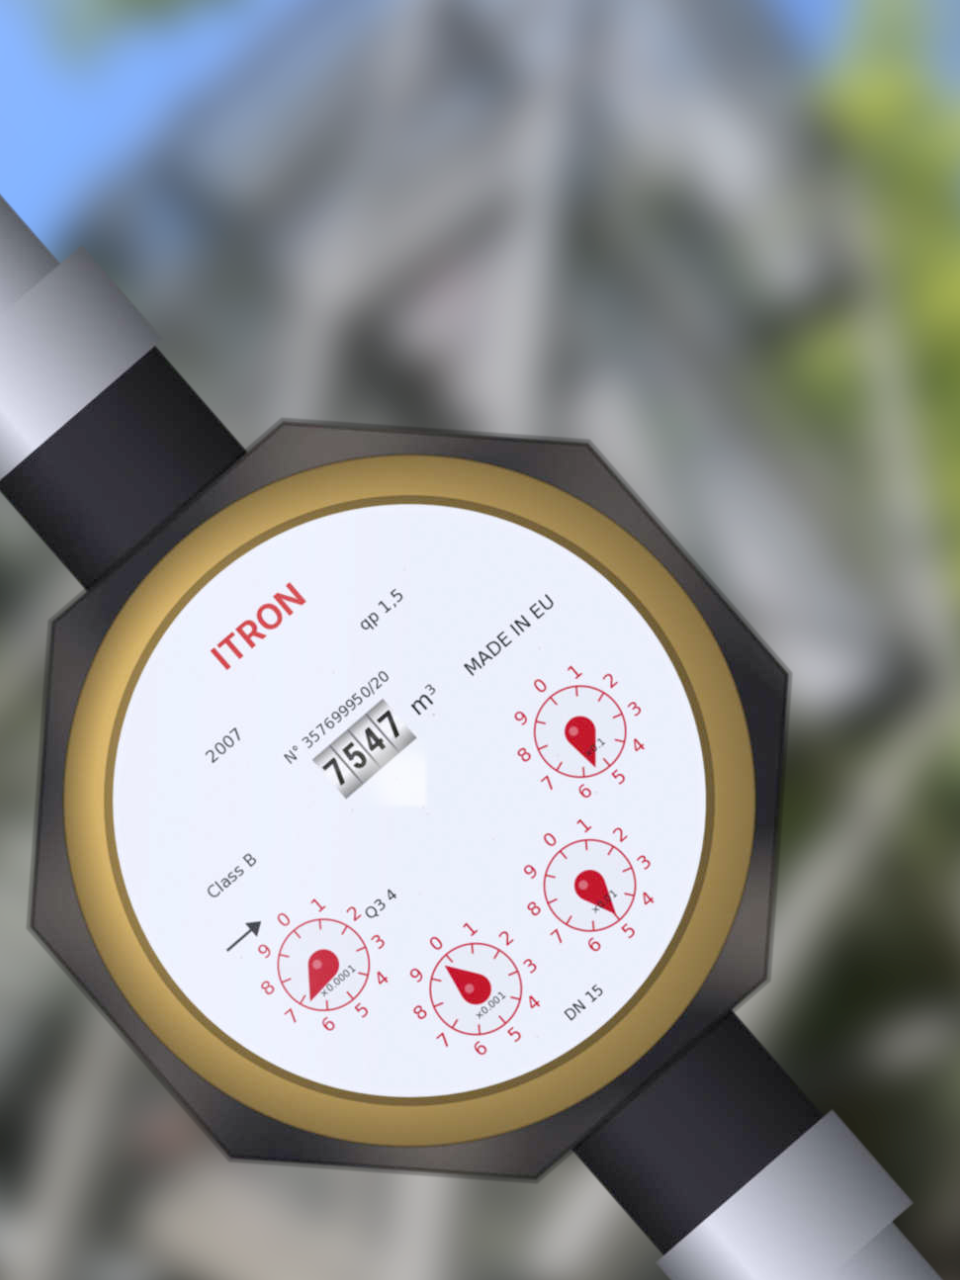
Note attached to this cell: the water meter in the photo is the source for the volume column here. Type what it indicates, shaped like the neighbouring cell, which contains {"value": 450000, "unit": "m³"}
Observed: {"value": 7547.5496, "unit": "m³"}
